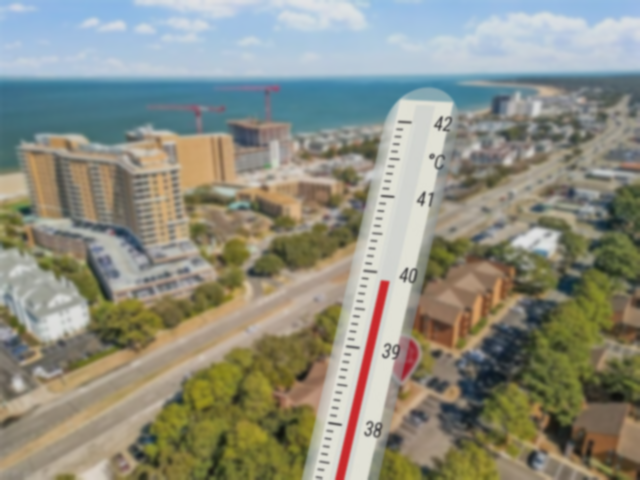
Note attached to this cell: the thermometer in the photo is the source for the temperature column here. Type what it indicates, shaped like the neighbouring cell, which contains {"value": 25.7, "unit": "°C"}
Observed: {"value": 39.9, "unit": "°C"}
